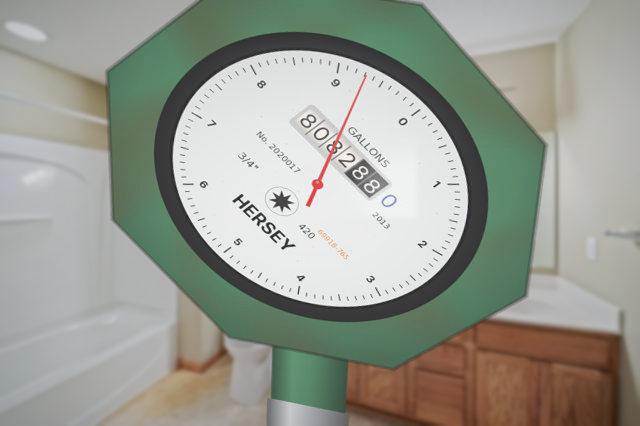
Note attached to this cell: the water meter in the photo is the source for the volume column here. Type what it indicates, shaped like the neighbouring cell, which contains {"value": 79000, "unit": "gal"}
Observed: {"value": 8082879.3, "unit": "gal"}
